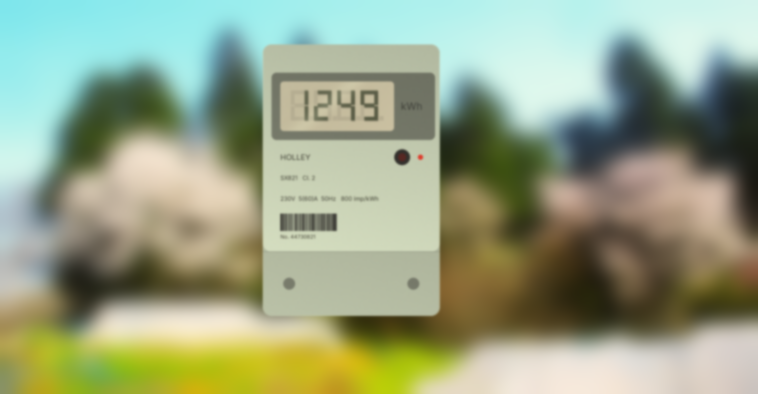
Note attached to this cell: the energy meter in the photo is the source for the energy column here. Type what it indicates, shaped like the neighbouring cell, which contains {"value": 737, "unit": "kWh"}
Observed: {"value": 1249, "unit": "kWh"}
